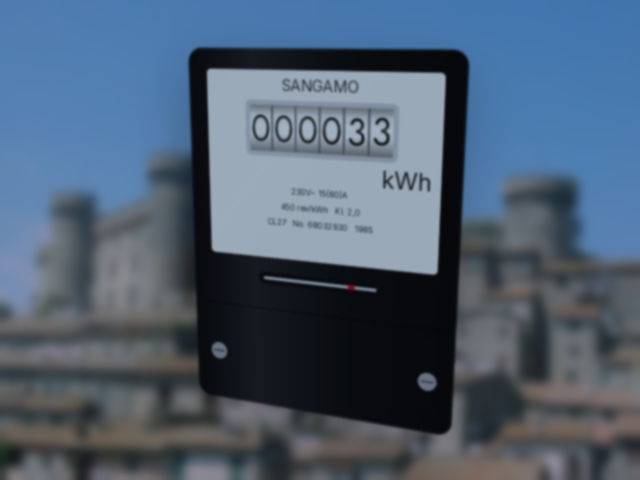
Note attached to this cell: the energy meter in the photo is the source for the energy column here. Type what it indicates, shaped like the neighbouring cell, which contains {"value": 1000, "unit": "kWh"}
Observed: {"value": 33, "unit": "kWh"}
